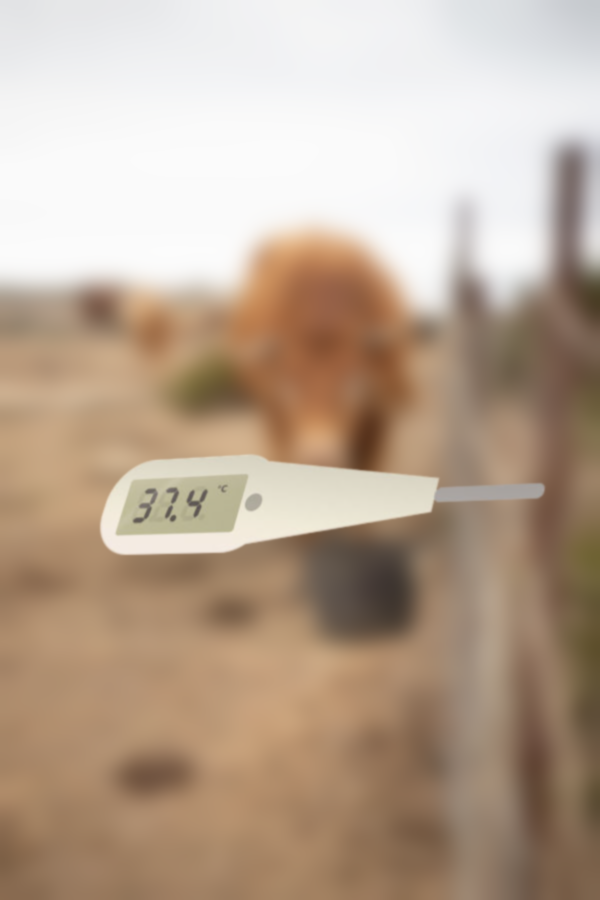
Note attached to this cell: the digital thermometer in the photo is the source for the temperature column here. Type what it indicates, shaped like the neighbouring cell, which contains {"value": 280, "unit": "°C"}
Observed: {"value": 37.4, "unit": "°C"}
